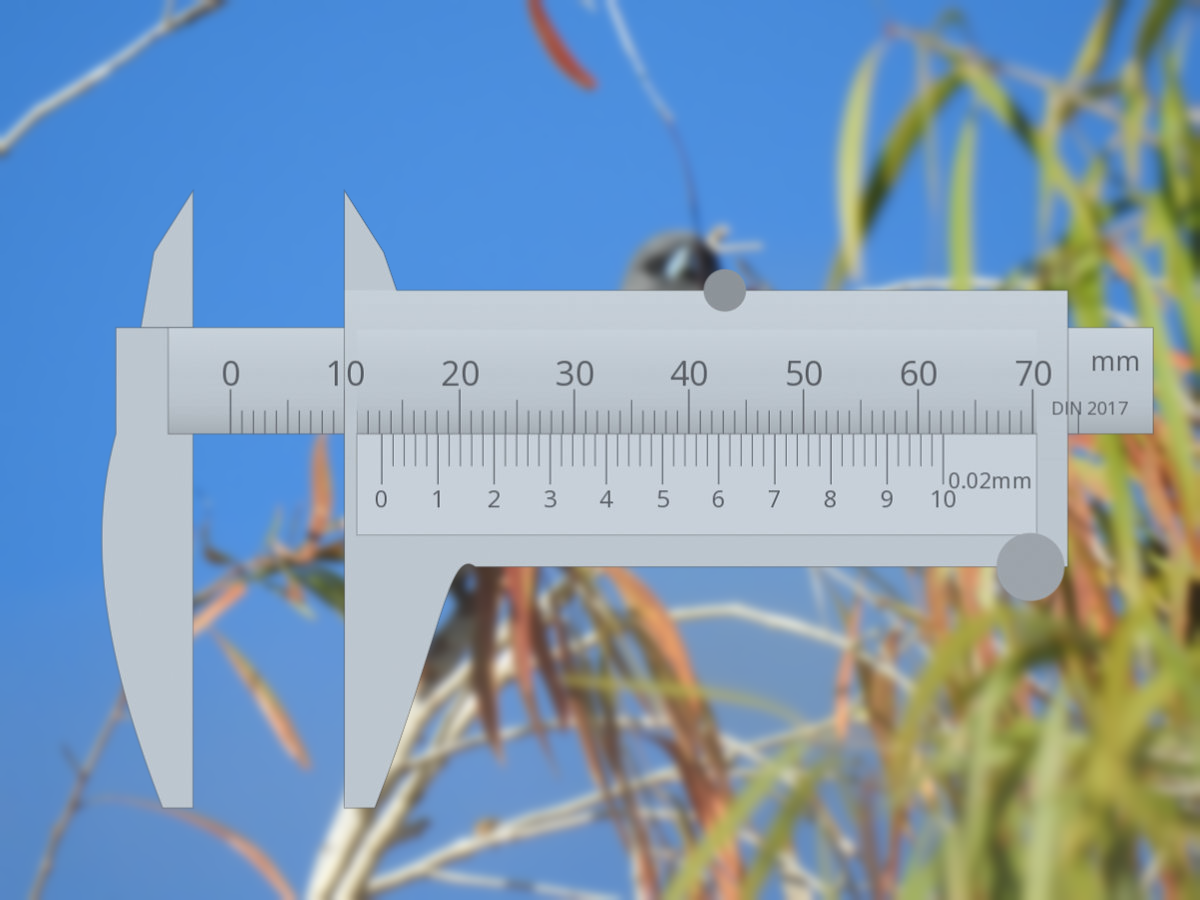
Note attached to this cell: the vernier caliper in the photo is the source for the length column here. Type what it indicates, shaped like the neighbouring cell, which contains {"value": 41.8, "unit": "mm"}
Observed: {"value": 13.2, "unit": "mm"}
